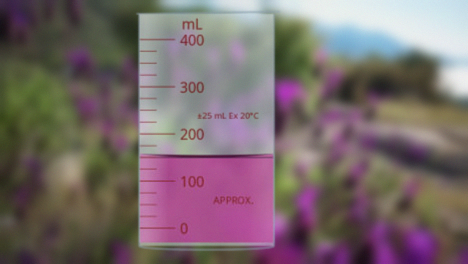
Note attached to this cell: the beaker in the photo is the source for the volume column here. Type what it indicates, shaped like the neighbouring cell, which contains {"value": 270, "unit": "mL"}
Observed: {"value": 150, "unit": "mL"}
